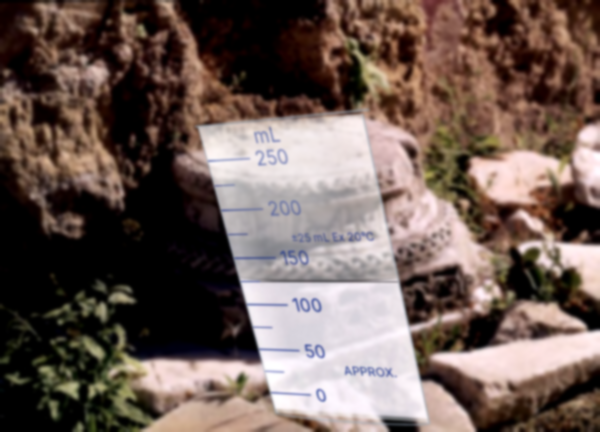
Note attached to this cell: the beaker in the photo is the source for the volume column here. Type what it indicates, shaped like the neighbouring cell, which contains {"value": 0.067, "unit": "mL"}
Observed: {"value": 125, "unit": "mL"}
